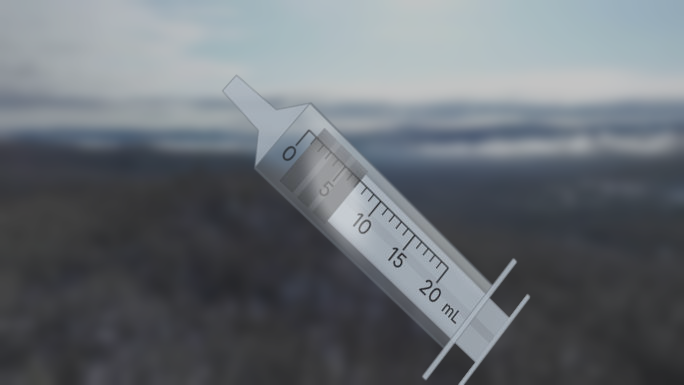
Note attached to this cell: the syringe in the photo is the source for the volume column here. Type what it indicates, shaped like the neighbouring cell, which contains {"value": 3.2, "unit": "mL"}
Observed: {"value": 1, "unit": "mL"}
